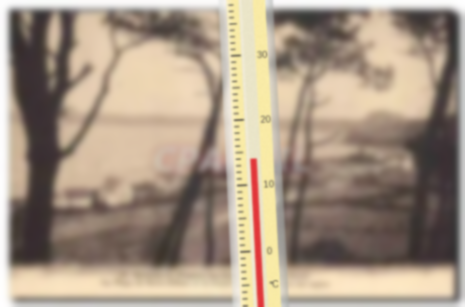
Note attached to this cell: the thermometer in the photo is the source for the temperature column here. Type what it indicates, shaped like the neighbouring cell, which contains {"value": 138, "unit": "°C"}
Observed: {"value": 14, "unit": "°C"}
